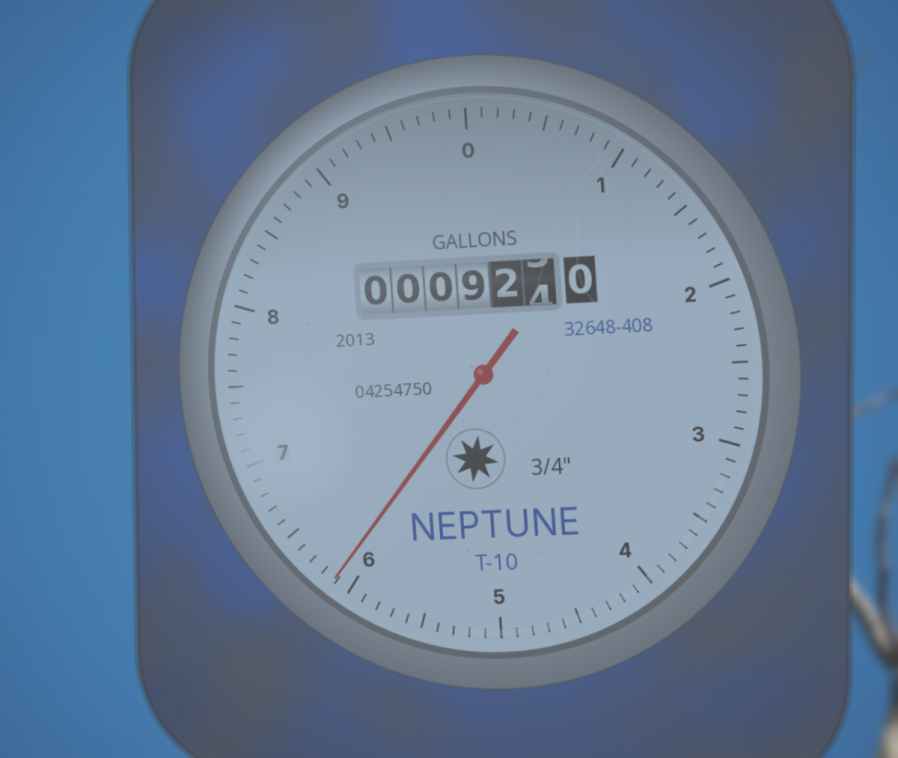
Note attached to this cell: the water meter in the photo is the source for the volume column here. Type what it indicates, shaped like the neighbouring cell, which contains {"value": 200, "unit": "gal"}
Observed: {"value": 9236.1, "unit": "gal"}
